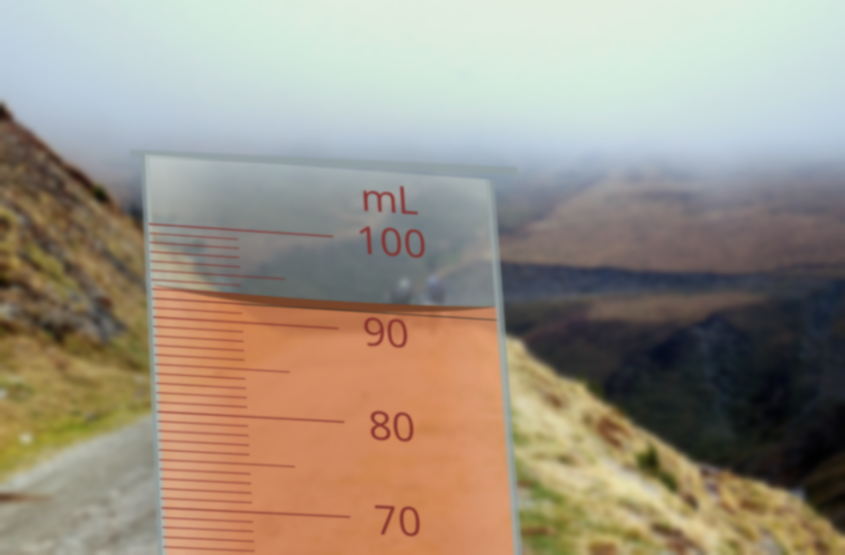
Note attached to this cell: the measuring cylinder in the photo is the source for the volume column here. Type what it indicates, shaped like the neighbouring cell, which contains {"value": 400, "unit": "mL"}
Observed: {"value": 92, "unit": "mL"}
